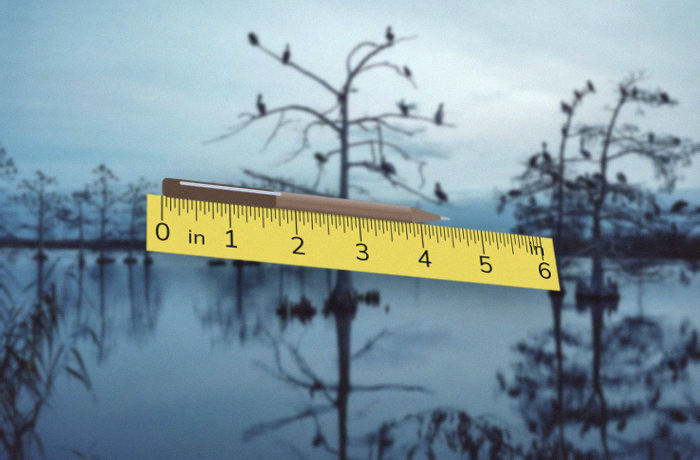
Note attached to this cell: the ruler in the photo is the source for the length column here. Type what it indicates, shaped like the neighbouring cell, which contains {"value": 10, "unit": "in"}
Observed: {"value": 4.5, "unit": "in"}
